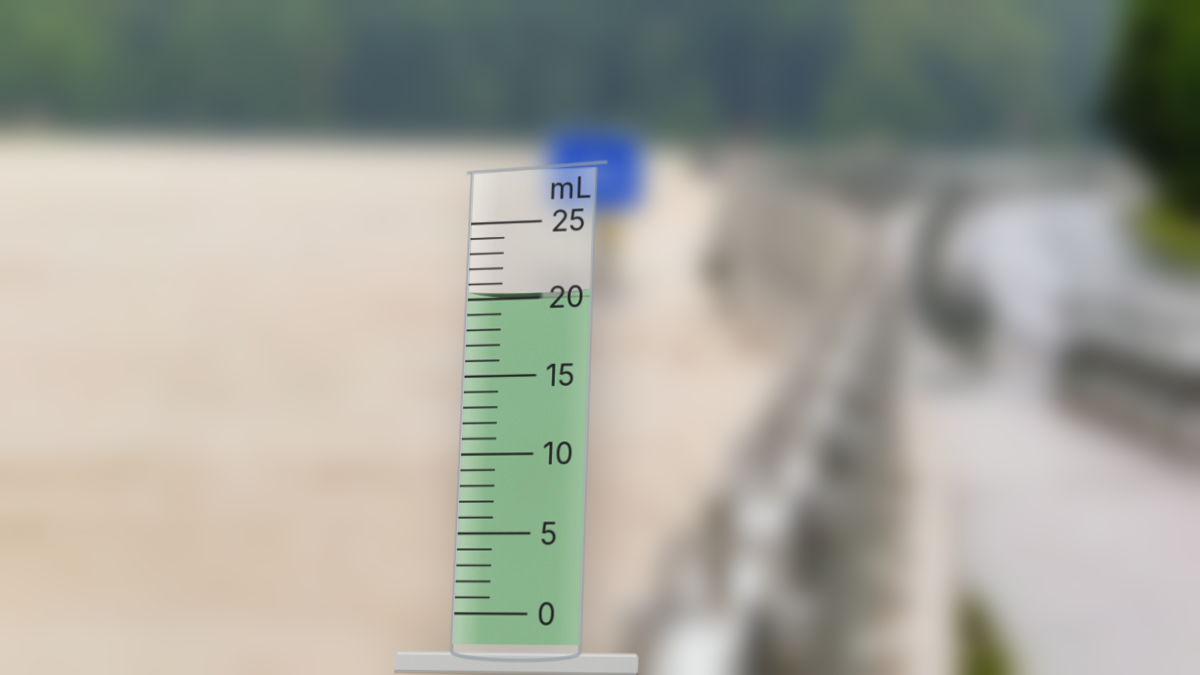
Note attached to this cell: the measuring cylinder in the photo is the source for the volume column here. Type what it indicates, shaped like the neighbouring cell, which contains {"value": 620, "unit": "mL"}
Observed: {"value": 20, "unit": "mL"}
